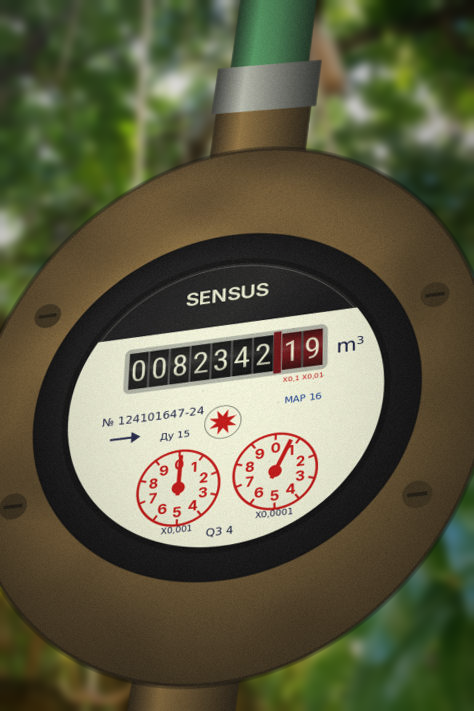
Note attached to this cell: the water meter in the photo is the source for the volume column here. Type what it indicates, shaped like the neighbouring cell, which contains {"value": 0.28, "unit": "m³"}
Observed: {"value": 82342.1900, "unit": "m³"}
